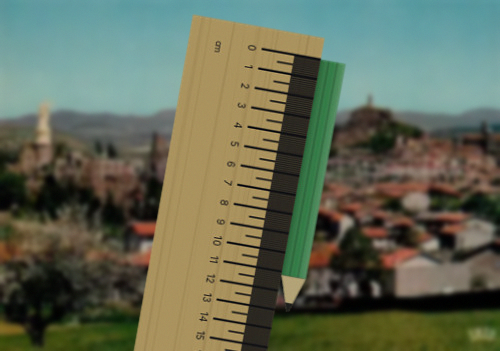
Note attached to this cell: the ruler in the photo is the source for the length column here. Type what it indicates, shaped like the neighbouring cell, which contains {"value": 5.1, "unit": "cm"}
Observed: {"value": 13, "unit": "cm"}
